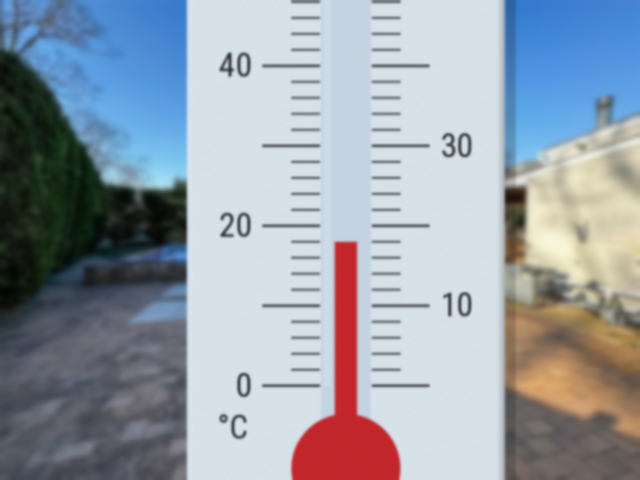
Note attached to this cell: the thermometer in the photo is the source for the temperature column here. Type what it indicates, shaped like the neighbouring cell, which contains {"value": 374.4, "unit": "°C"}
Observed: {"value": 18, "unit": "°C"}
